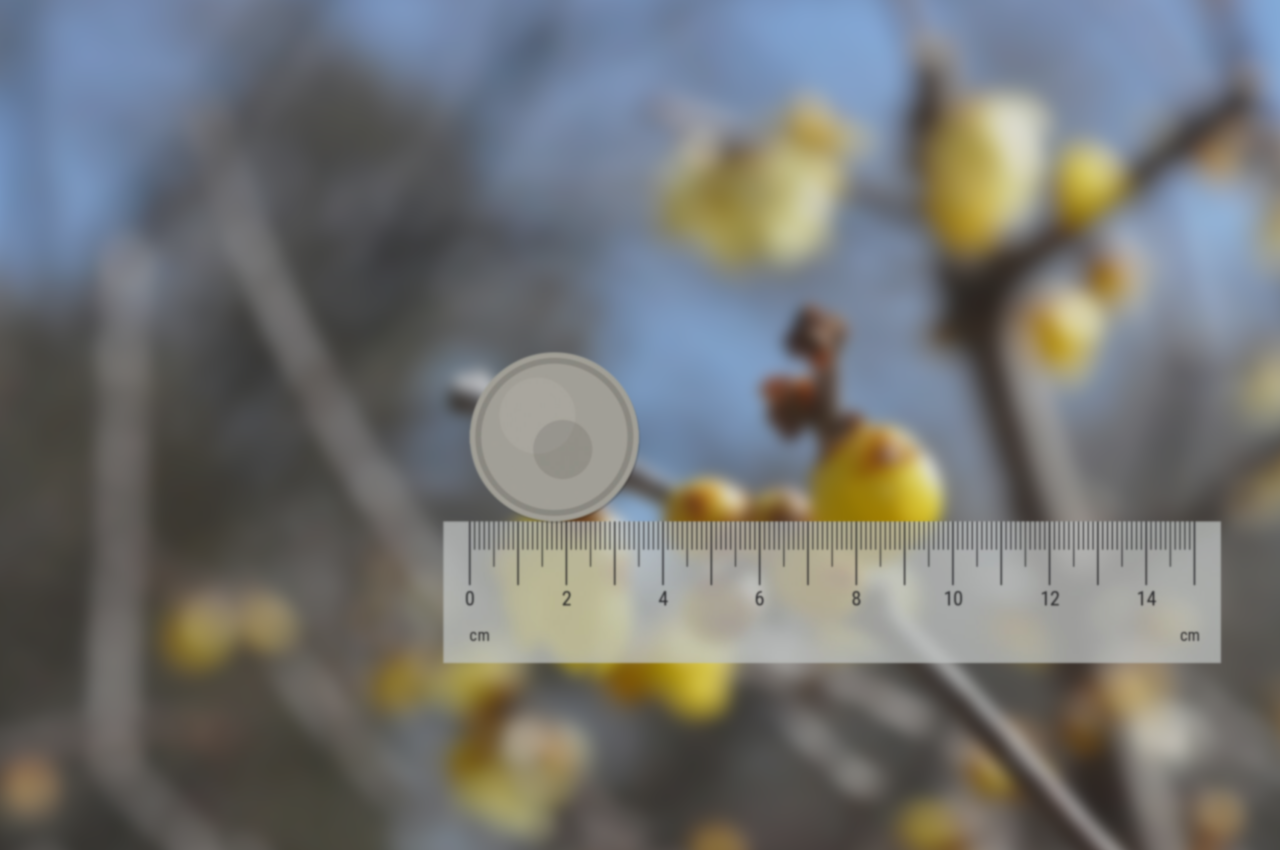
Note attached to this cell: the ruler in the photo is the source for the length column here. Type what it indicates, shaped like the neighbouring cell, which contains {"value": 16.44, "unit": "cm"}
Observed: {"value": 3.5, "unit": "cm"}
